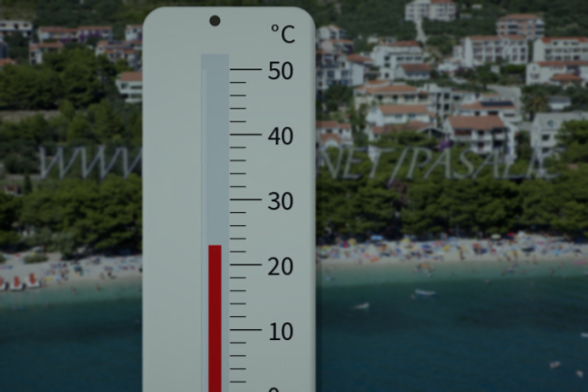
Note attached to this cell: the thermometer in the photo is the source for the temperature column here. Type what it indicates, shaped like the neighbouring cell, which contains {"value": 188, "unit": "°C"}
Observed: {"value": 23, "unit": "°C"}
